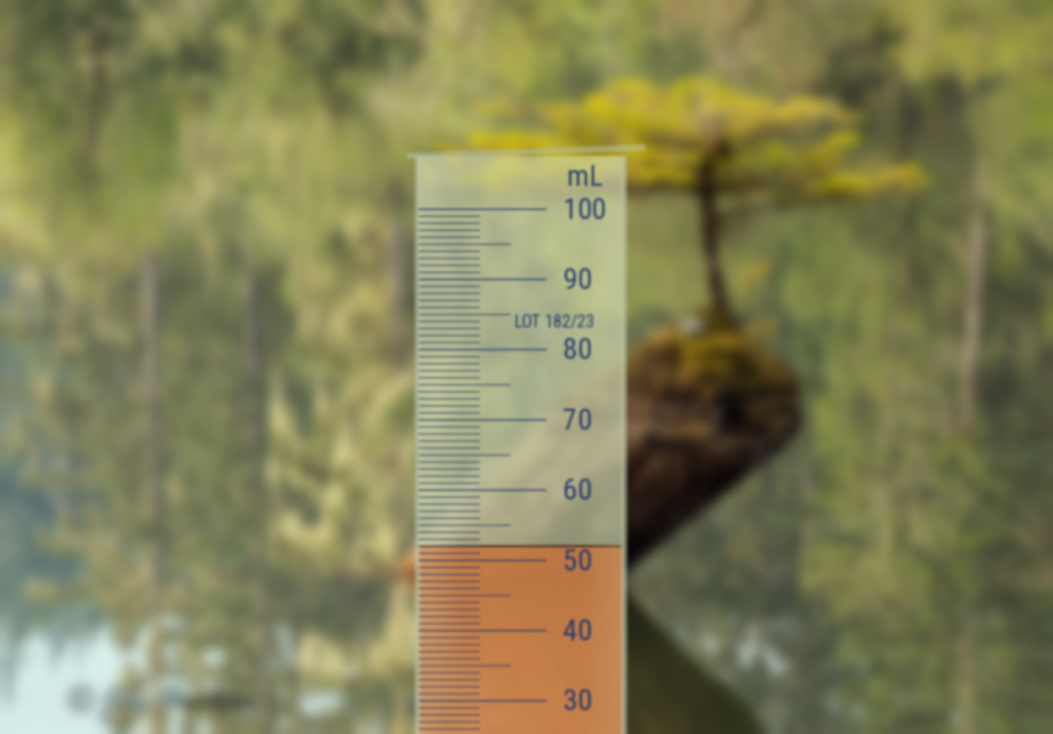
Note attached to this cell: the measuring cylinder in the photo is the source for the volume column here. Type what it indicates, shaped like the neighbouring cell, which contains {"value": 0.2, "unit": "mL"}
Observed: {"value": 52, "unit": "mL"}
